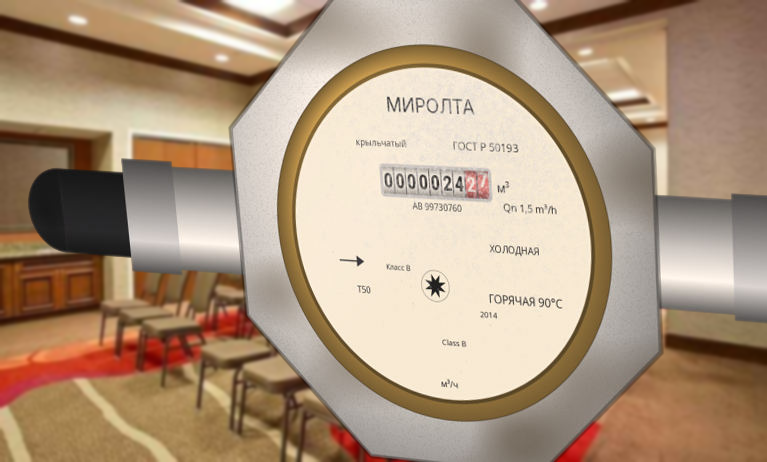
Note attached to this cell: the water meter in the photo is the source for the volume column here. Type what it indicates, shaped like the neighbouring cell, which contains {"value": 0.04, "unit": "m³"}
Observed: {"value": 24.27, "unit": "m³"}
